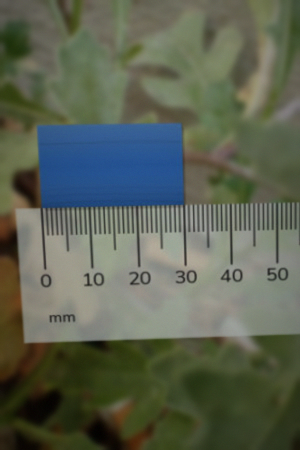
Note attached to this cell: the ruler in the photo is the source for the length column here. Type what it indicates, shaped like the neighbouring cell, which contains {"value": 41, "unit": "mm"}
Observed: {"value": 30, "unit": "mm"}
